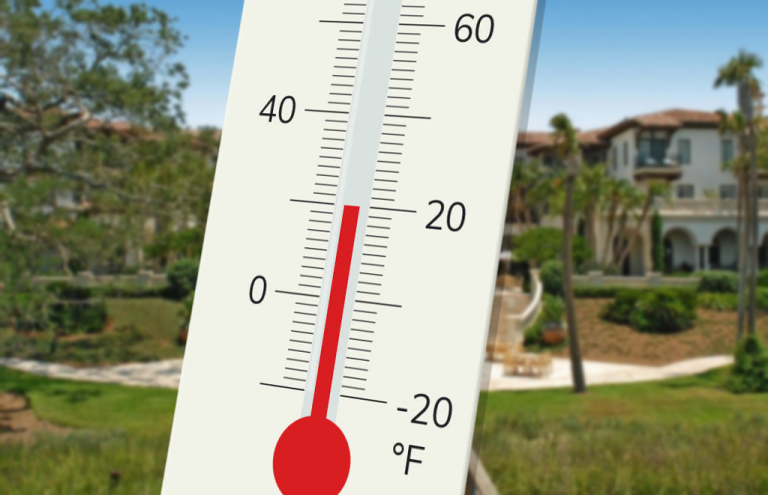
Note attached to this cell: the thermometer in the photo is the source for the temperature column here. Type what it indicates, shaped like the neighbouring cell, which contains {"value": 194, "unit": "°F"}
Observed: {"value": 20, "unit": "°F"}
